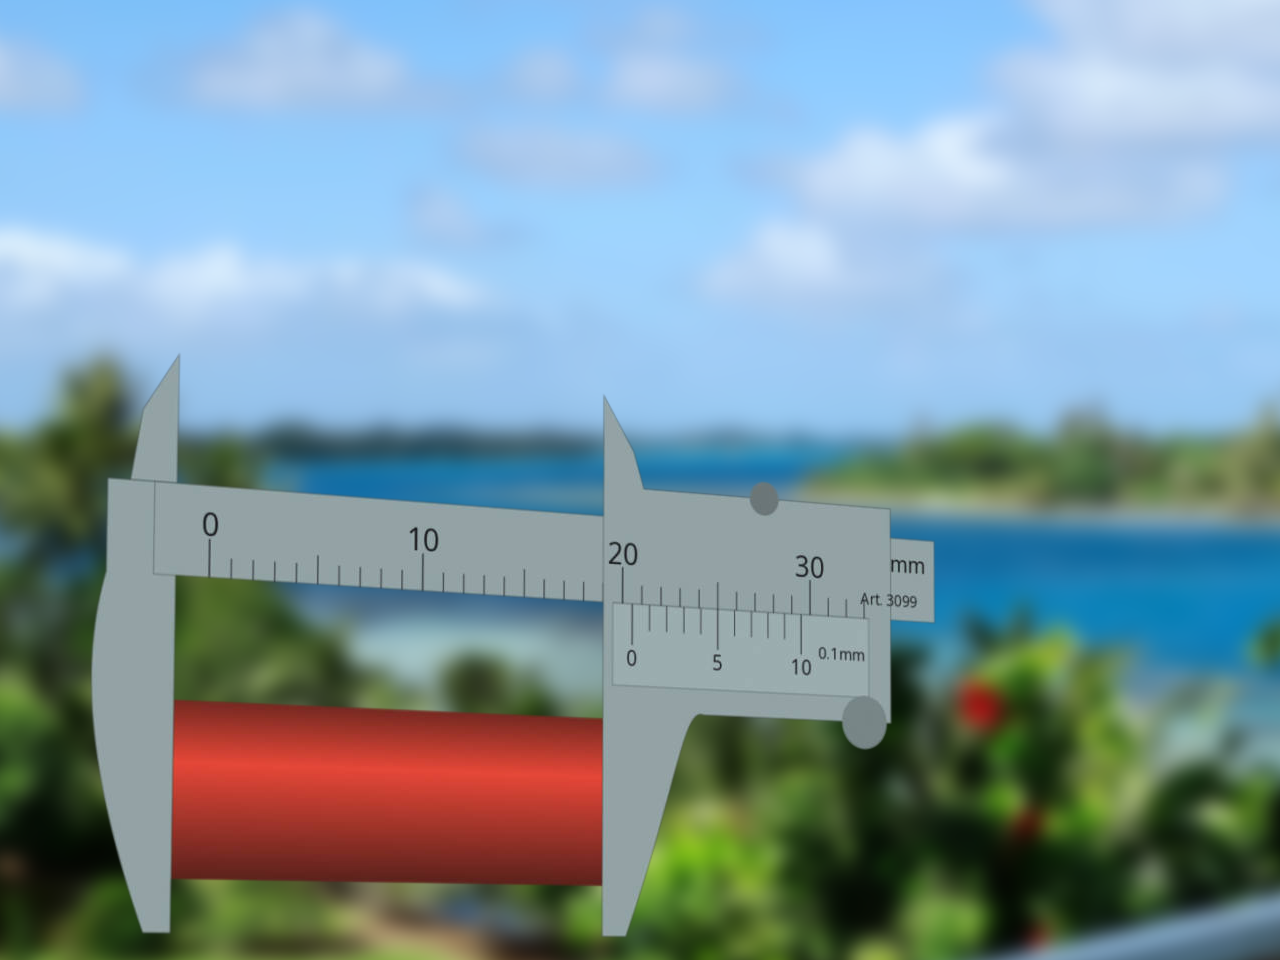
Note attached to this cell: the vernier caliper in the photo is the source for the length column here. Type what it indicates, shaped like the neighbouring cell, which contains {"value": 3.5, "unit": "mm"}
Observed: {"value": 20.5, "unit": "mm"}
